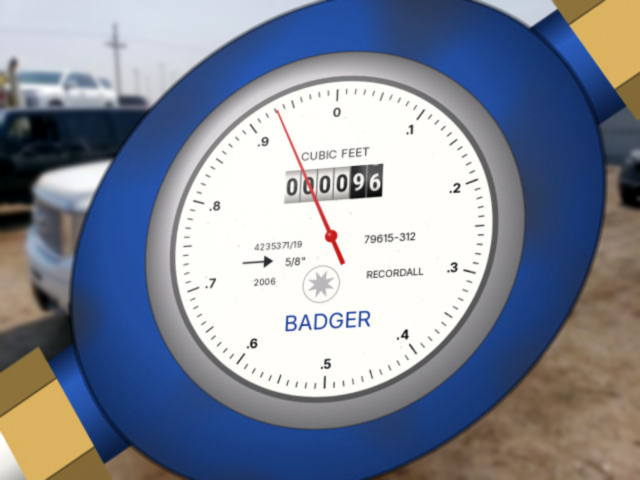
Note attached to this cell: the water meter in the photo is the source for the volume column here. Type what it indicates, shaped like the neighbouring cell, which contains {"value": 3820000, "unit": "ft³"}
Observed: {"value": 95.93, "unit": "ft³"}
